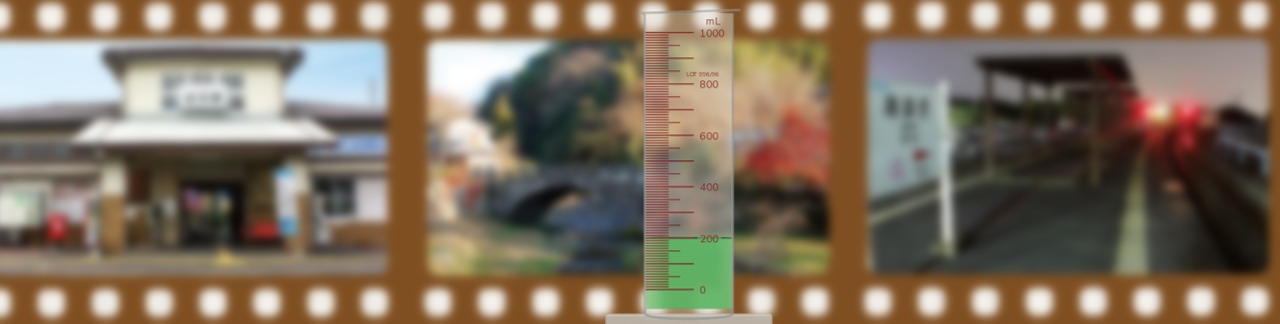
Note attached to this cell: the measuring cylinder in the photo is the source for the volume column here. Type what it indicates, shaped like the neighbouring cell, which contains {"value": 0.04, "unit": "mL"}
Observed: {"value": 200, "unit": "mL"}
